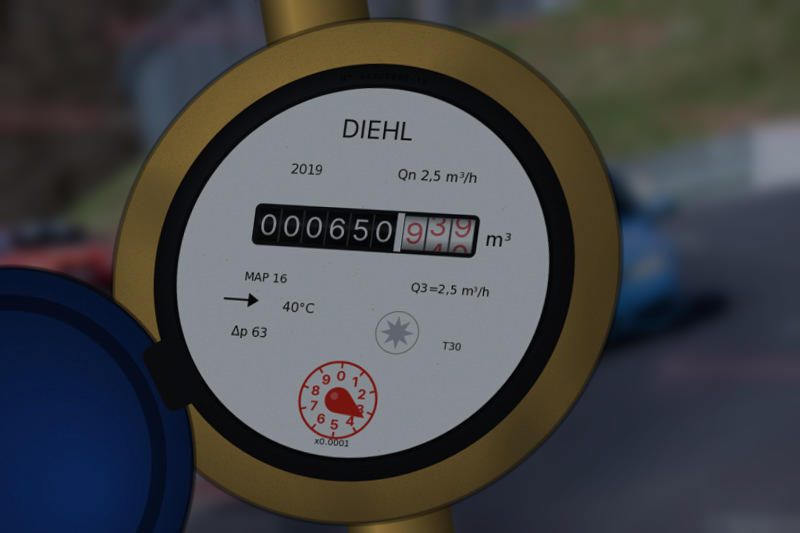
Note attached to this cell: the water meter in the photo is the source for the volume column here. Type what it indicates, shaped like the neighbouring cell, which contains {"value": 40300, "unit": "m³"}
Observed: {"value": 650.9393, "unit": "m³"}
